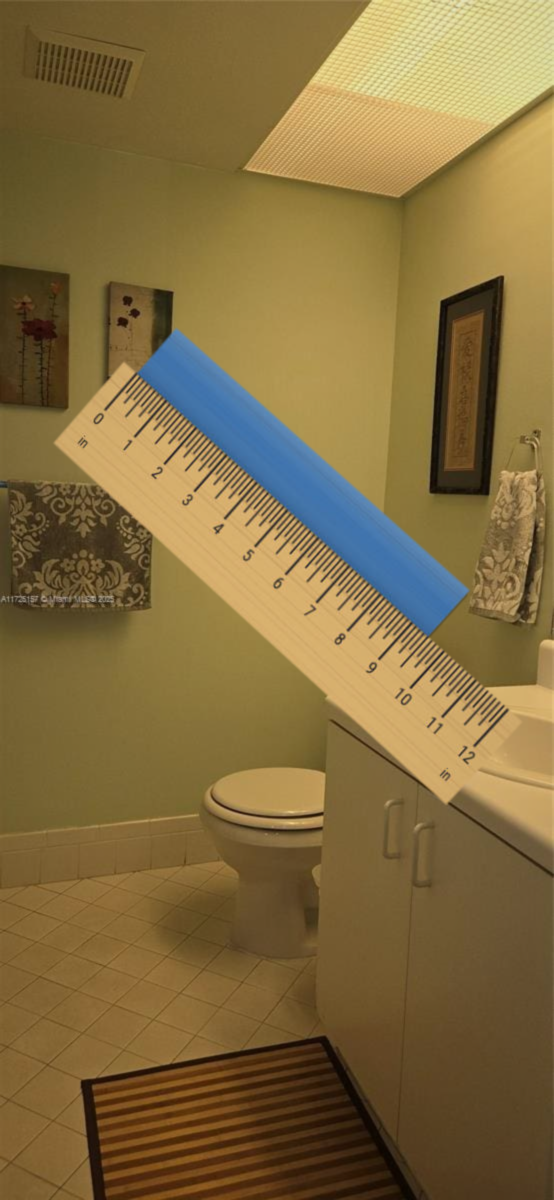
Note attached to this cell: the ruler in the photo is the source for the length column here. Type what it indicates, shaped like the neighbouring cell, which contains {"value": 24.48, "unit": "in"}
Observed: {"value": 9.5, "unit": "in"}
